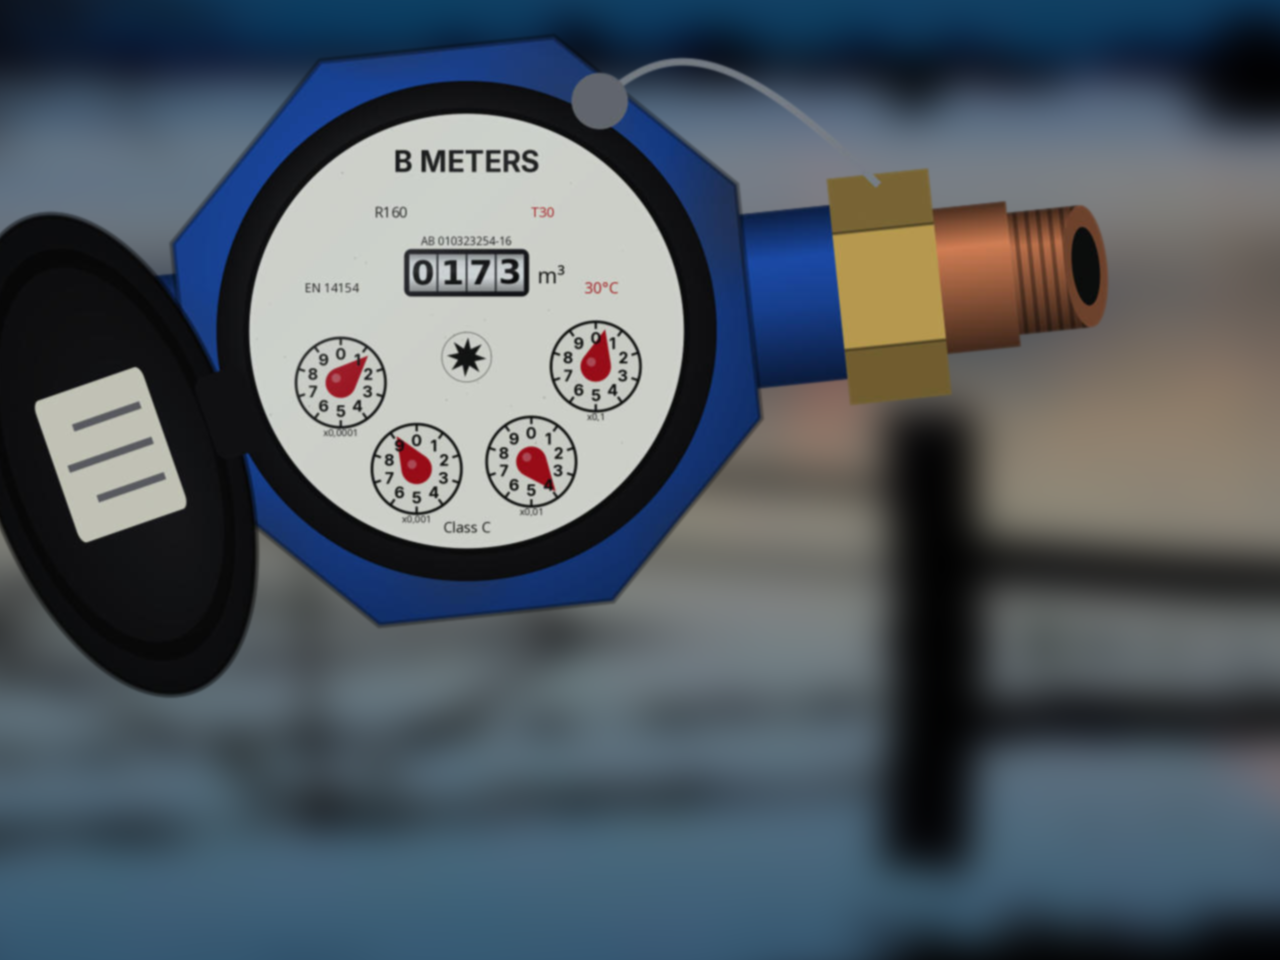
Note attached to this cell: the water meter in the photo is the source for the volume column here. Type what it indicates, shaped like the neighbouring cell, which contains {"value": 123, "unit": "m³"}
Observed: {"value": 173.0391, "unit": "m³"}
